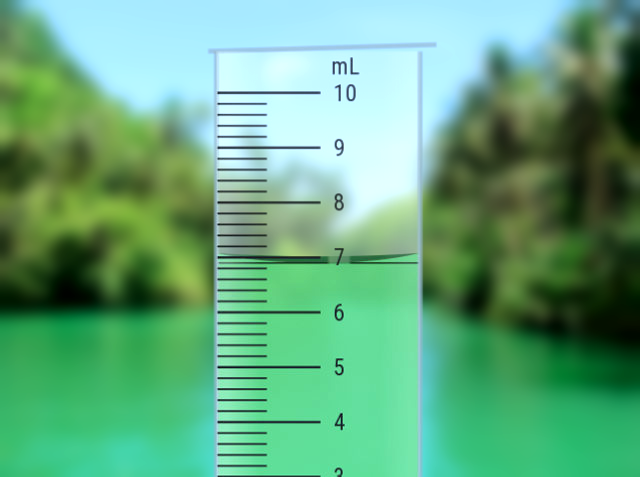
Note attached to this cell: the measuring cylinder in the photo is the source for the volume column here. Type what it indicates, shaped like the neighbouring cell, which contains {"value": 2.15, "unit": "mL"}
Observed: {"value": 6.9, "unit": "mL"}
